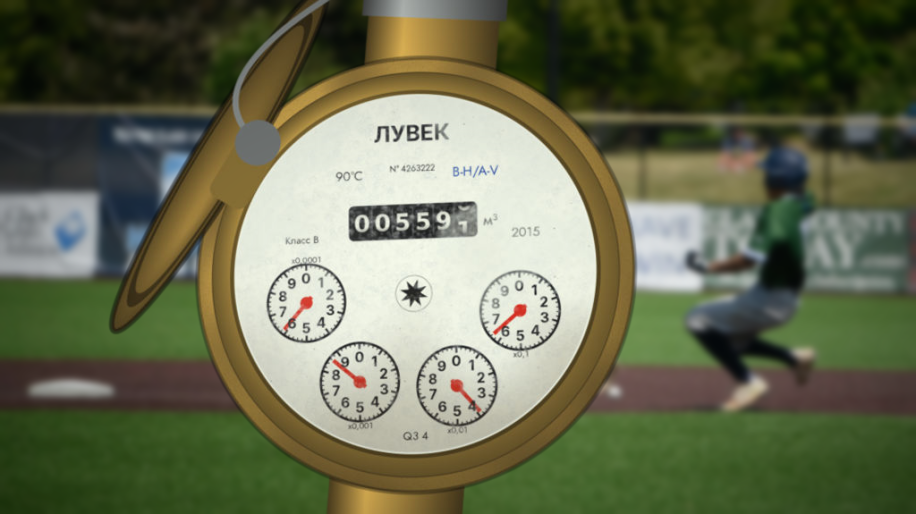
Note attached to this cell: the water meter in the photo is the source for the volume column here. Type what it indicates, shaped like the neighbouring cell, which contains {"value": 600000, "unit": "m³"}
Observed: {"value": 5590.6386, "unit": "m³"}
